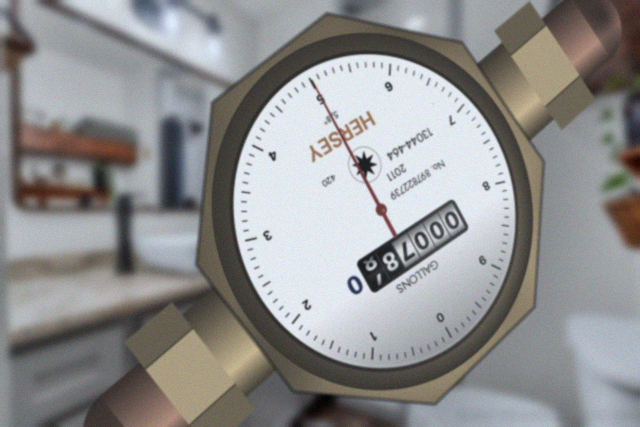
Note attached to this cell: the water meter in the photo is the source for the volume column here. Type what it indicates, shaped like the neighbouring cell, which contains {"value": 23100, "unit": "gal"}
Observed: {"value": 7875.0, "unit": "gal"}
